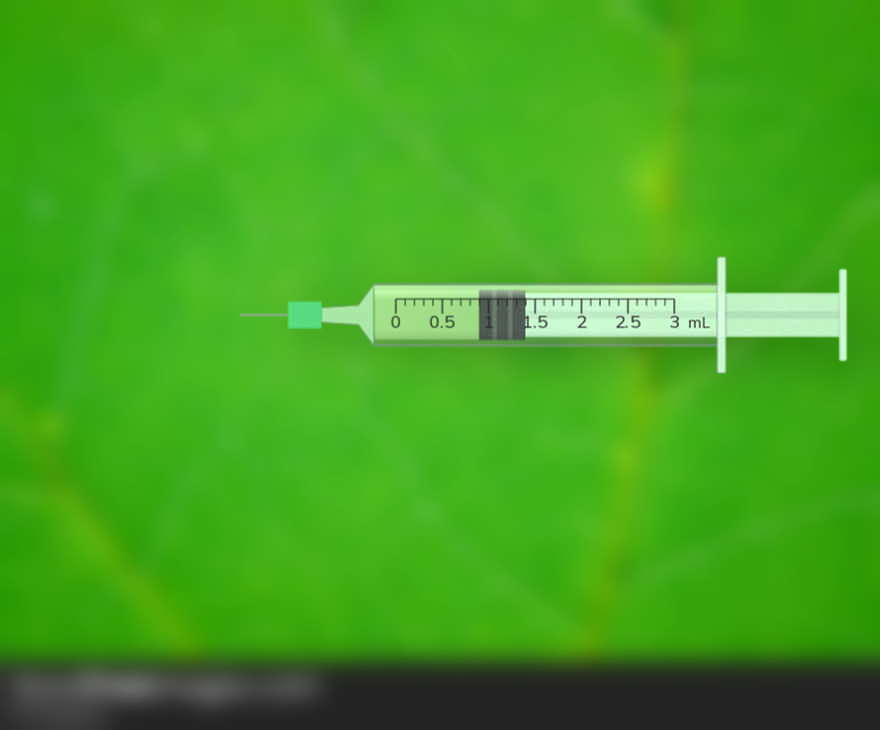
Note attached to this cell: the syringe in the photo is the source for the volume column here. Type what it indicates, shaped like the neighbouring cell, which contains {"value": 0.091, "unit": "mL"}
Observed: {"value": 0.9, "unit": "mL"}
